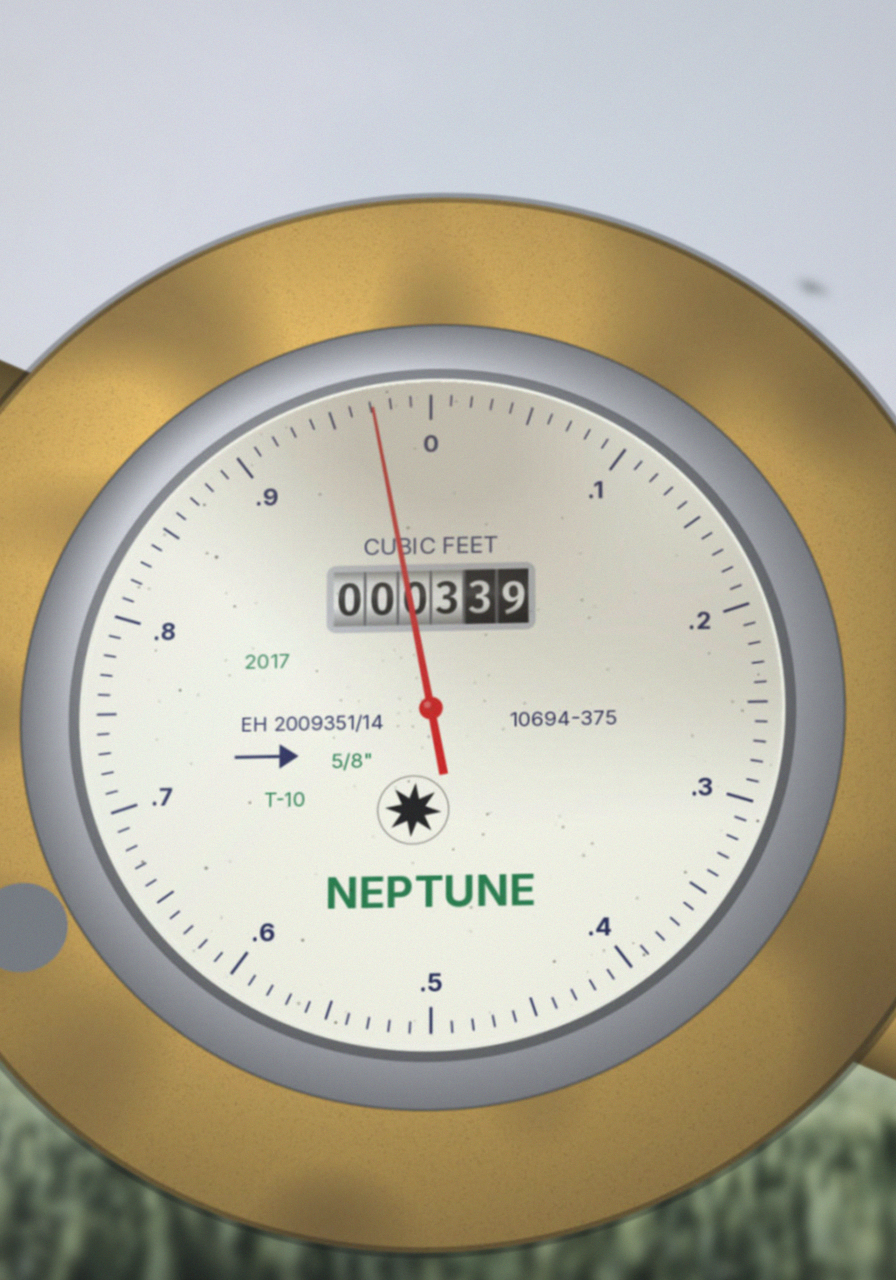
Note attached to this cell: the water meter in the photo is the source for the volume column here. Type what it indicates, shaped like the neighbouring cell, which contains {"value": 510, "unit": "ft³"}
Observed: {"value": 338.97, "unit": "ft³"}
